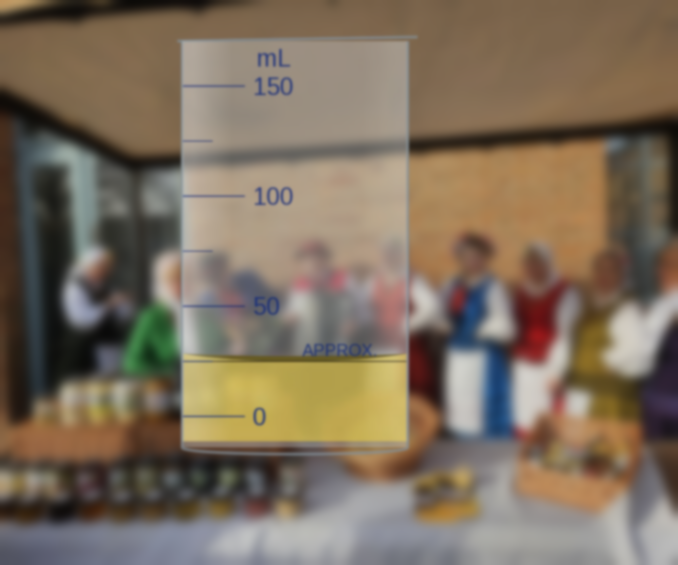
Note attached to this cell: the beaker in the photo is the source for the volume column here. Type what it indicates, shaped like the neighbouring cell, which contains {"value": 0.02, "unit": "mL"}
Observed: {"value": 25, "unit": "mL"}
